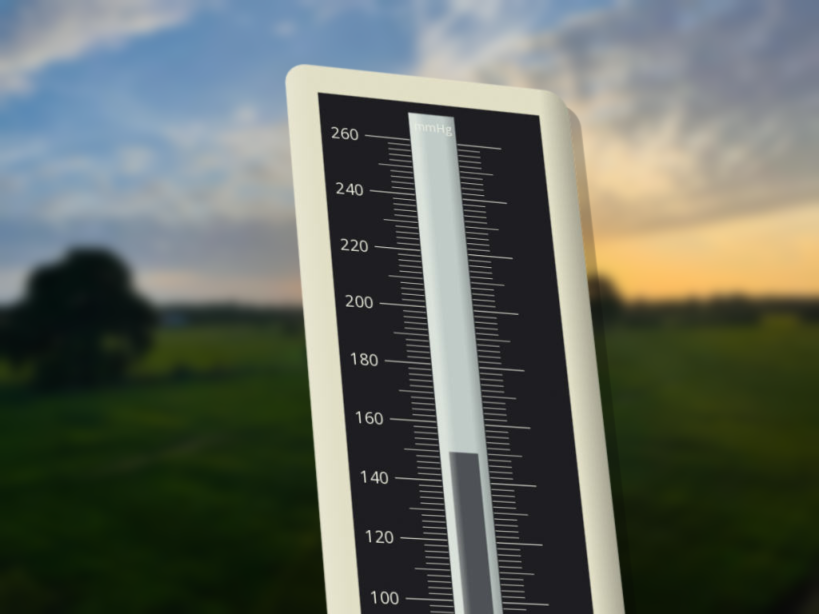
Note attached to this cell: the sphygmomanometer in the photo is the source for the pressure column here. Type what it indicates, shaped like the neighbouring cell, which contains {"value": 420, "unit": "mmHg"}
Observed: {"value": 150, "unit": "mmHg"}
